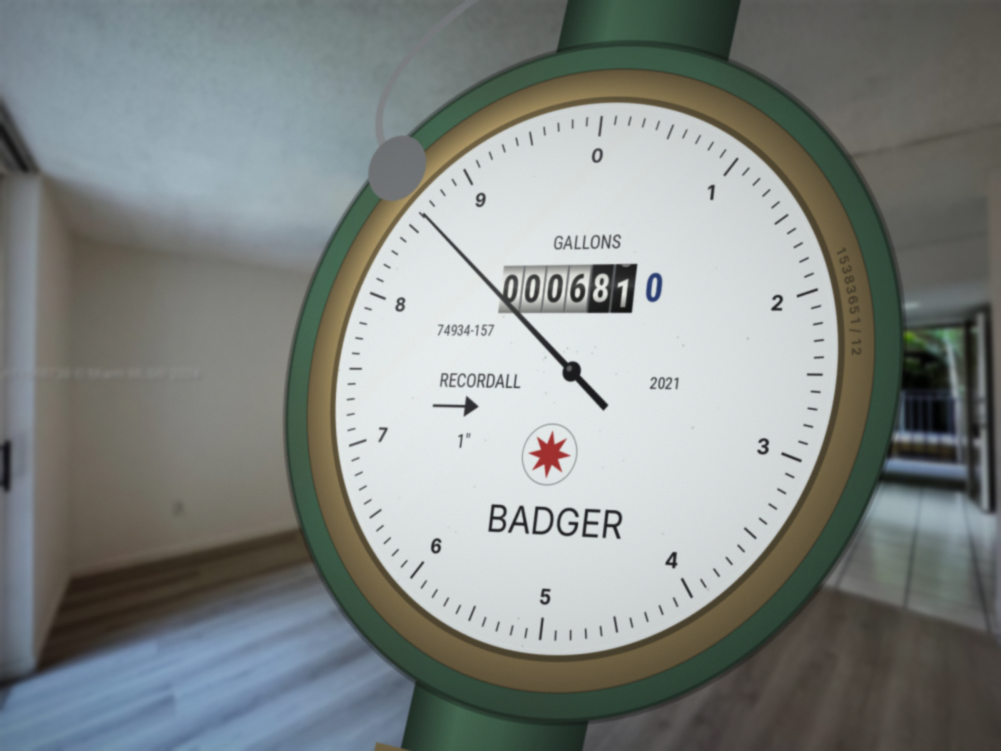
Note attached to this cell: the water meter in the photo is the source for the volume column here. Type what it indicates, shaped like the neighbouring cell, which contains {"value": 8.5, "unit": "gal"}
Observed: {"value": 6808.6, "unit": "gal"}
